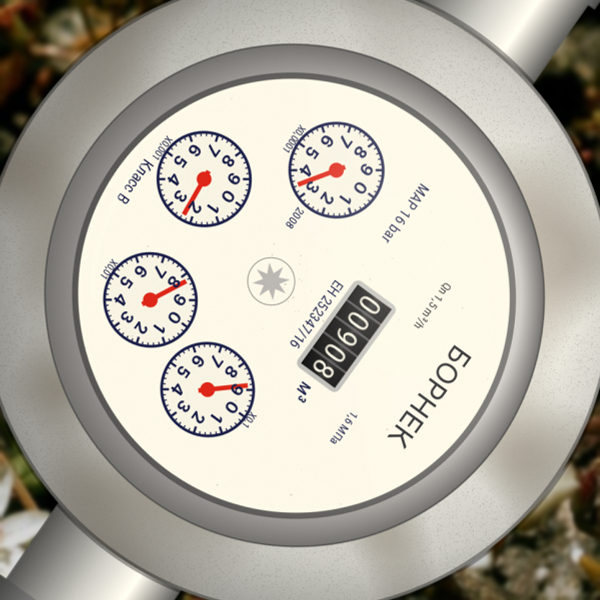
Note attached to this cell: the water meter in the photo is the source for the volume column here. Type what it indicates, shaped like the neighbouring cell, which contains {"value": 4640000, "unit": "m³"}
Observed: {"value": 908.8823, "unit": "m³"}
